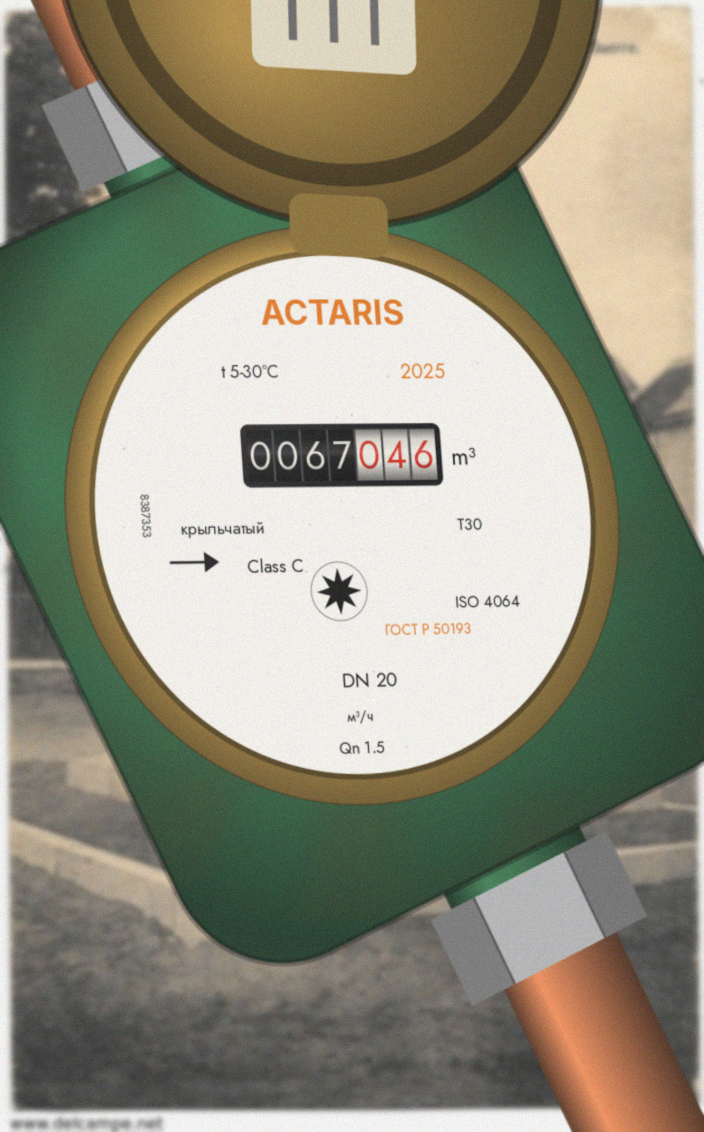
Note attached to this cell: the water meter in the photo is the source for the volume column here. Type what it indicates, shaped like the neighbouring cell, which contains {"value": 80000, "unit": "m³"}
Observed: {"value": 67.046, "unit": "m³"}
